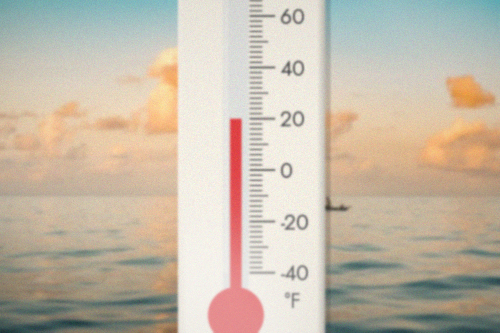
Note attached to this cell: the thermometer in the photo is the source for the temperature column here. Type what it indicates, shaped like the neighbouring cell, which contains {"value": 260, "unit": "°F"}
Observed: {"value": 20, "unit": "°F"}
